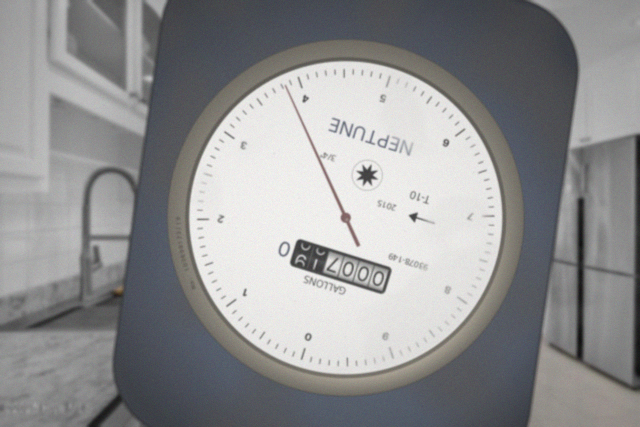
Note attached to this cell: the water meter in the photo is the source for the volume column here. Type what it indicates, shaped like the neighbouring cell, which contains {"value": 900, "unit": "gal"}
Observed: {"value": 7193.8, "unit": "gal"}
